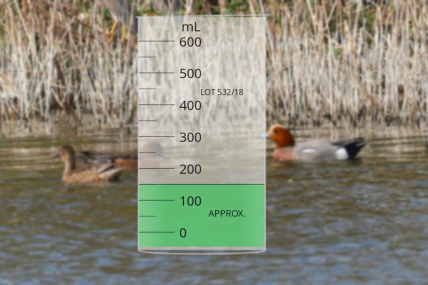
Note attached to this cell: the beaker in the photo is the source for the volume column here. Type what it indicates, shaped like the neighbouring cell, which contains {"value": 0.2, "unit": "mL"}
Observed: {"value": 150, "unit": "mL"}
